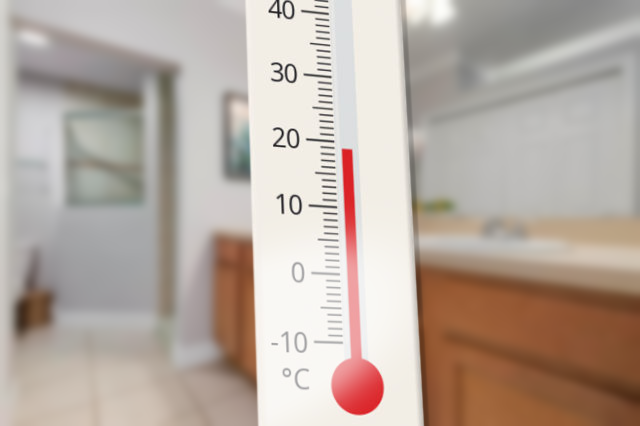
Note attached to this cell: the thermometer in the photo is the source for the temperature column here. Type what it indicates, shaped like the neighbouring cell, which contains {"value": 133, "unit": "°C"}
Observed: {"value": 19, "unit": "°C"}
